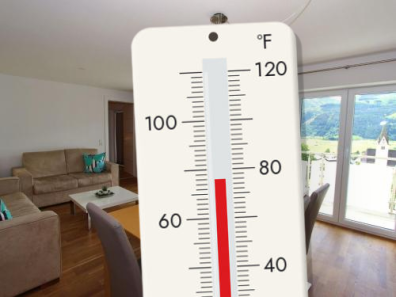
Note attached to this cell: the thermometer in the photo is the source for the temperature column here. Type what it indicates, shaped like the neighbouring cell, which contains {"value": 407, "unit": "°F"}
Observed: {"value": 76, "unit": "°F"}
